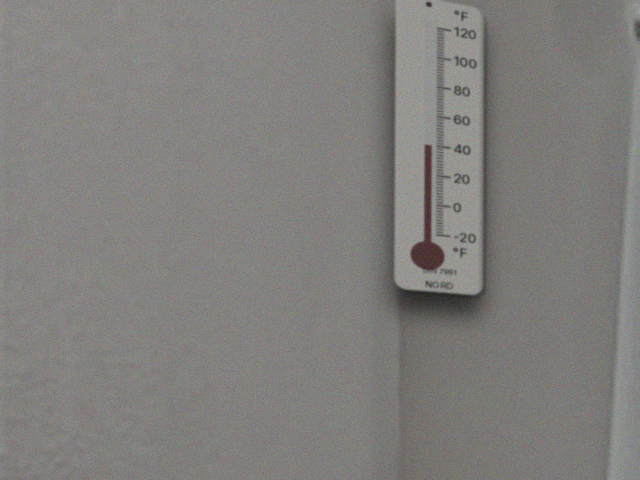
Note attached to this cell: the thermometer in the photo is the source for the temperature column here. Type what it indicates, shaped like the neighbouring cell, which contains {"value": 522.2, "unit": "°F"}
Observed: {"value": 40, "unit": "°F"}
